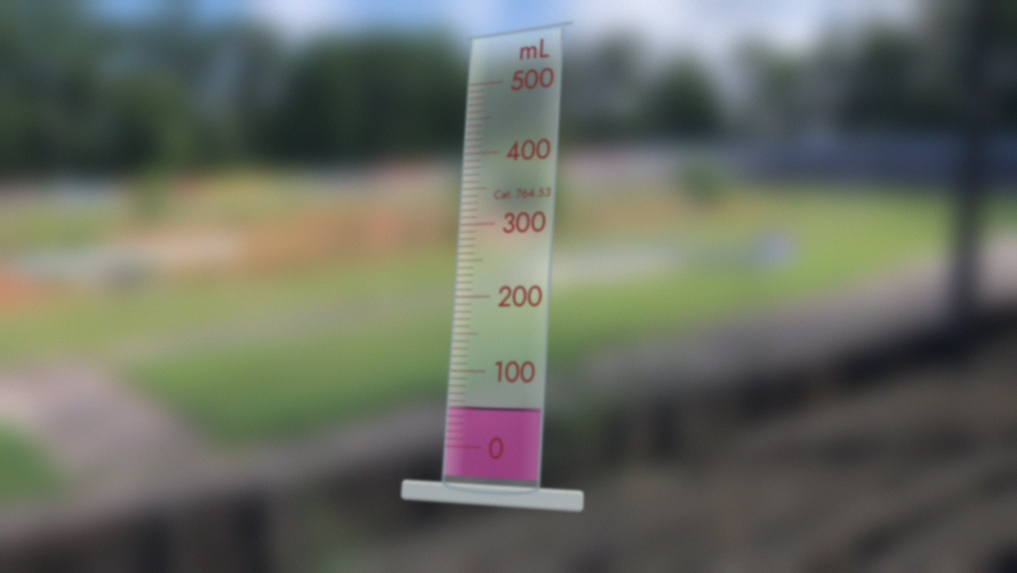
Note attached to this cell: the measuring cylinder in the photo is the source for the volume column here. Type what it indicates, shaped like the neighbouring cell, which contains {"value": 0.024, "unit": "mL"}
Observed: {"value": 50, "unit": "mL"}
